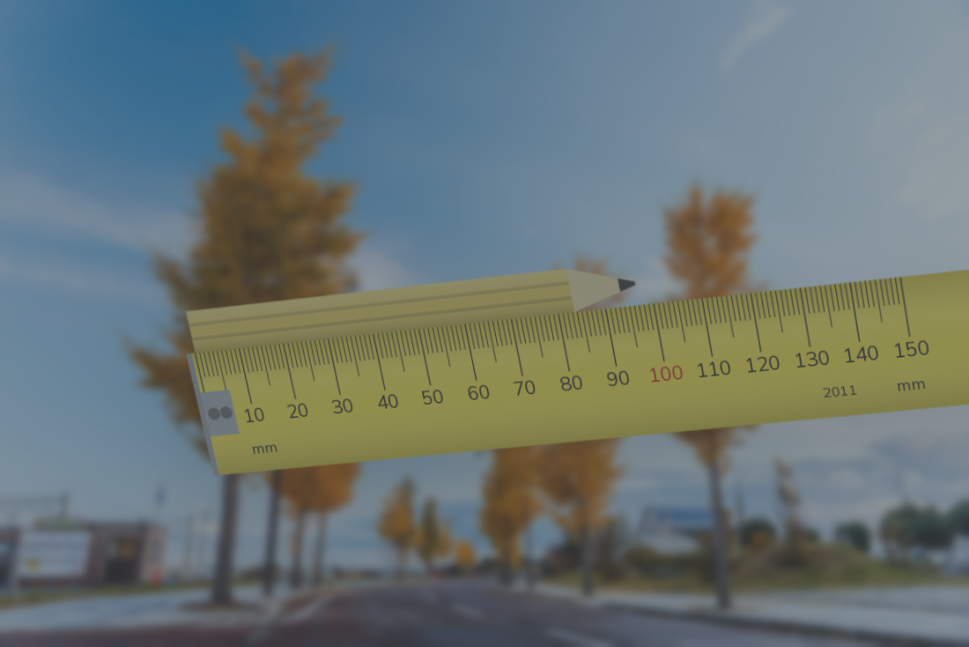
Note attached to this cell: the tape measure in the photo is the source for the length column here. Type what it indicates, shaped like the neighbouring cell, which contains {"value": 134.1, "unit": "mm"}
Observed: {"value": 97, "unit": "mm"}
